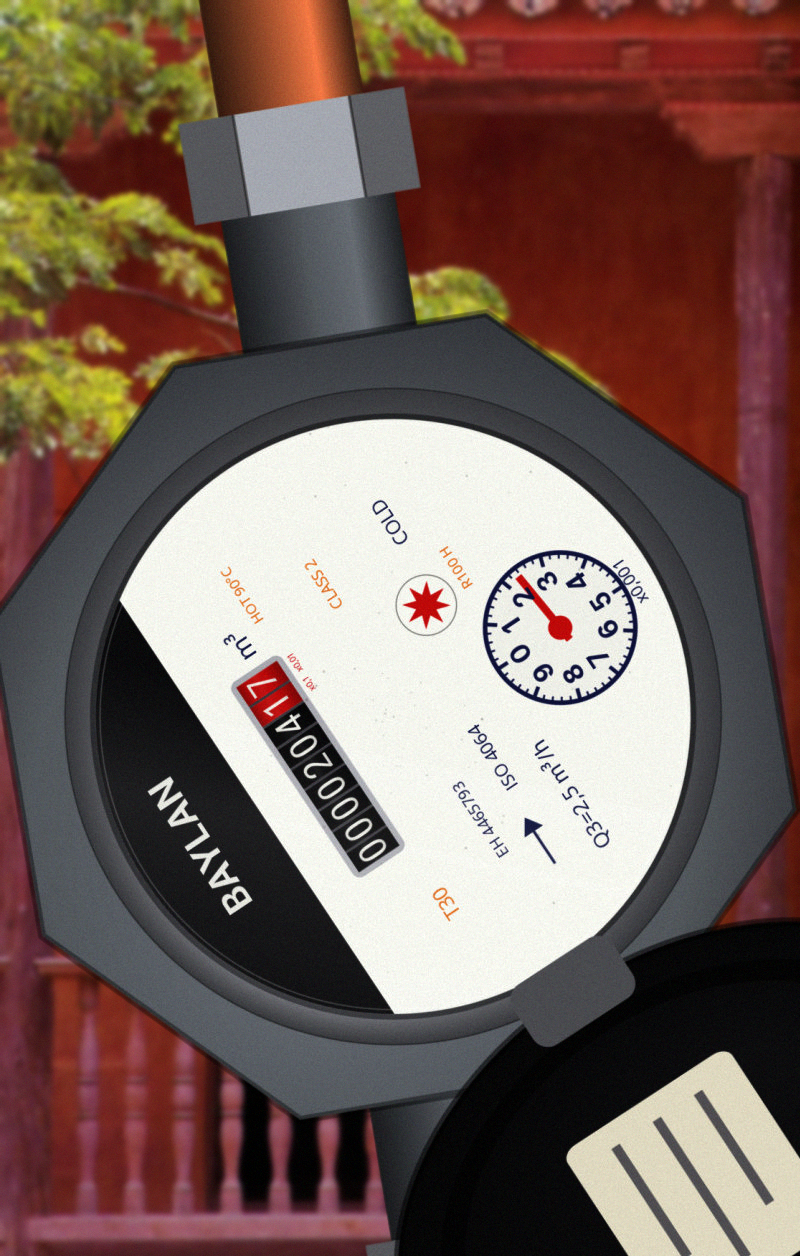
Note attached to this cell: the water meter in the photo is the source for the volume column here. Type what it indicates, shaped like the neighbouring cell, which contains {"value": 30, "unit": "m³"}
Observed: {"value": 204.172, "unit": "m³"}
